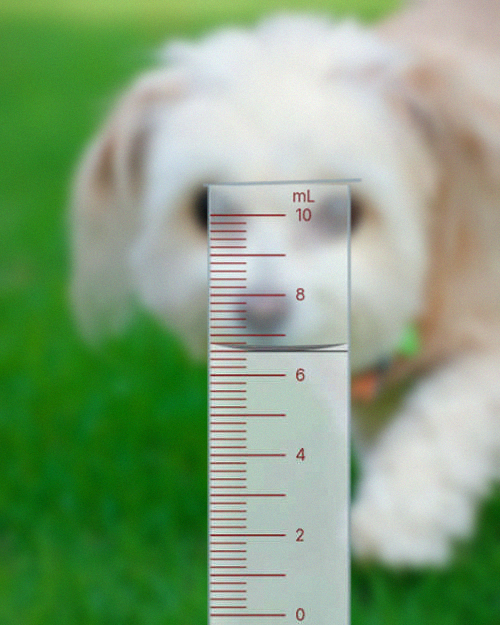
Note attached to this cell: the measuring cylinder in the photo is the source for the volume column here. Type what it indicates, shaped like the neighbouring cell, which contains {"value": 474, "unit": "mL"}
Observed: {"value": 6.6, "unit": "mL"}
